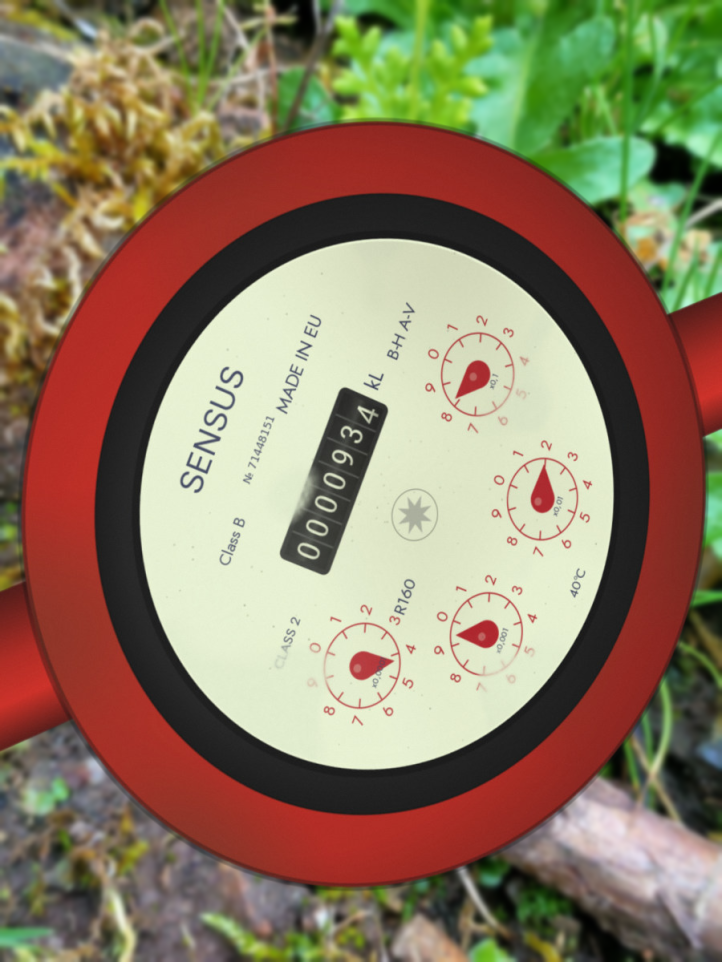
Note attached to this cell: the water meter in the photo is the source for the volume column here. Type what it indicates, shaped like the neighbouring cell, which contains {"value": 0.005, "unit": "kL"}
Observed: {"value": 933.8194, "unit": "kL"}
